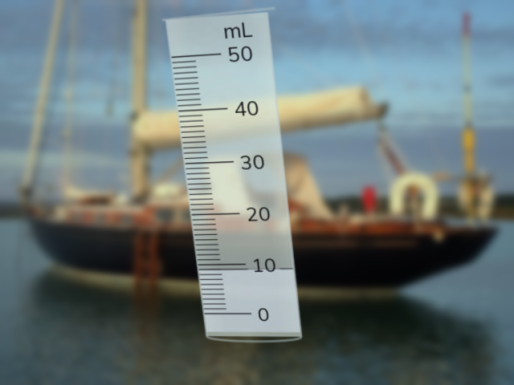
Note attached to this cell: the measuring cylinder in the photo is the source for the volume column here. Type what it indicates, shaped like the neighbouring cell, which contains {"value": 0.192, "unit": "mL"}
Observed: {"value": 9, "unit": "mL"}
